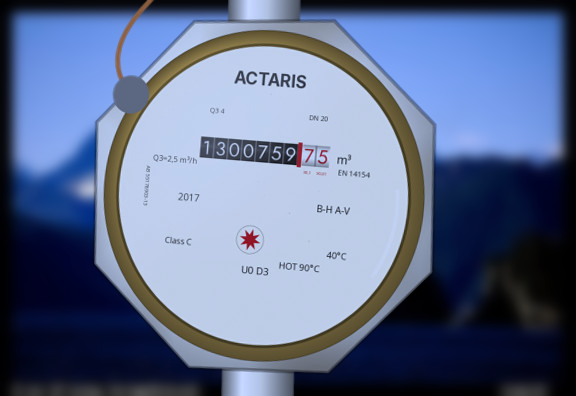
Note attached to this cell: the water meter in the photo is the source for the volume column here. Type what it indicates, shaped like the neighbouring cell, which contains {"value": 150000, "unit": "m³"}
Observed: {"value": 1300759.75, "unit": "m³"}
